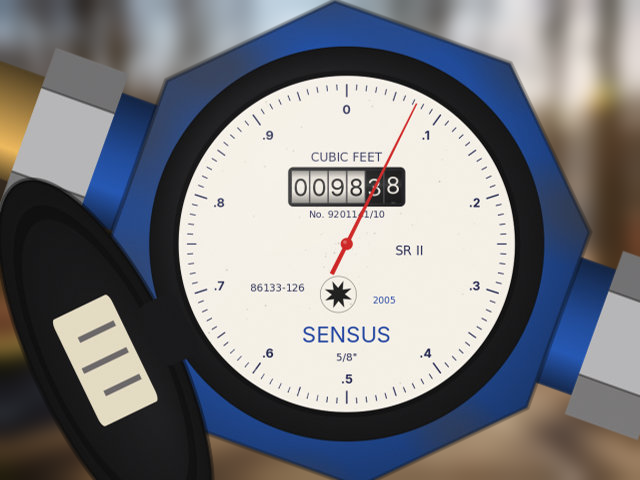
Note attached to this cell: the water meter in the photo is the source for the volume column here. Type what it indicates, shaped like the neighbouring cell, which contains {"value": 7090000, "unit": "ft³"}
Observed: {"value": 9838.07, "unit": "ft³"}
